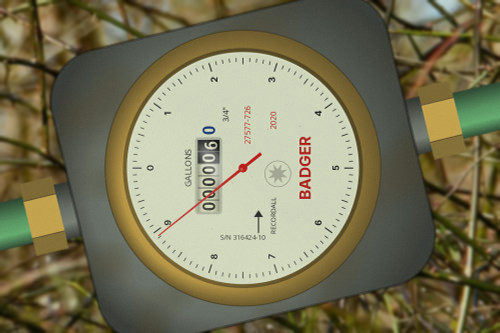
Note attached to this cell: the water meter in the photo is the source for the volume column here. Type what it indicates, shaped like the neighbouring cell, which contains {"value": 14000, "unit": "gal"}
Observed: {"value": 58.9, "unit": "gal"}
